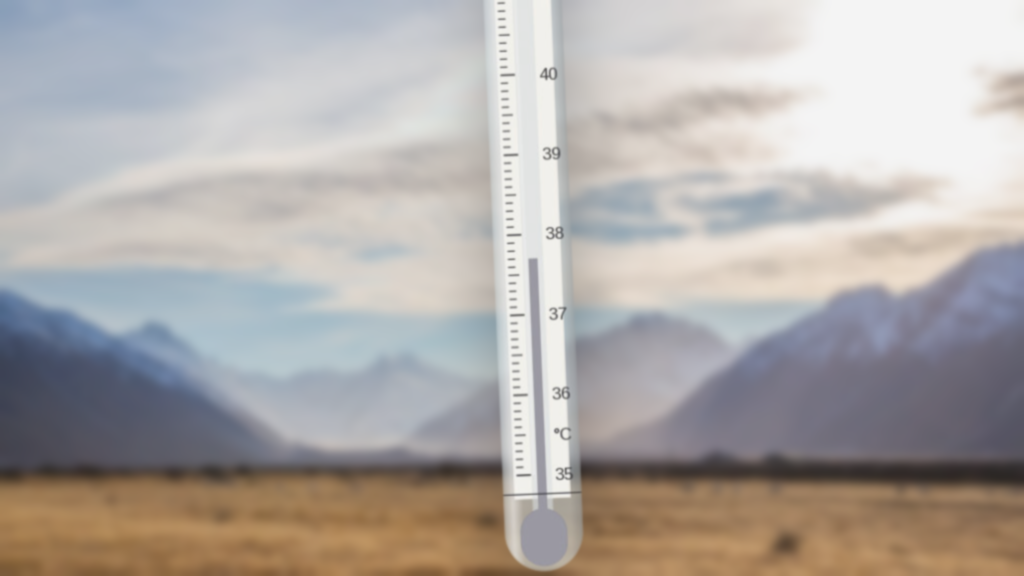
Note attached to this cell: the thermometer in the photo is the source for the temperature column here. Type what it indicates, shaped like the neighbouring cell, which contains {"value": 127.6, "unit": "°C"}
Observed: {"value": 37.7, "unit": "°C"}
